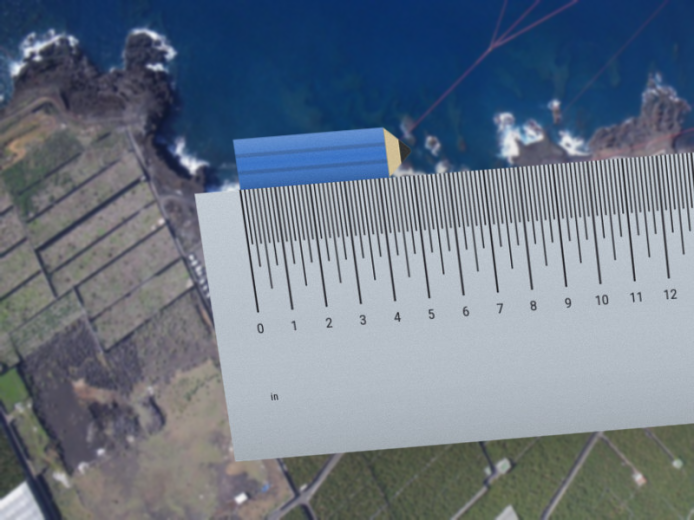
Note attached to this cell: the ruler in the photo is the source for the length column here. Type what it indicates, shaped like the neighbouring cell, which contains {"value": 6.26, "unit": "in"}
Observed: {"value": 5, "unit": "in"}
